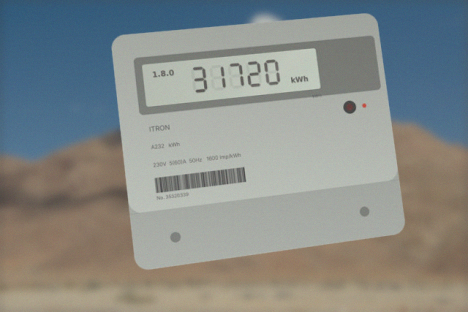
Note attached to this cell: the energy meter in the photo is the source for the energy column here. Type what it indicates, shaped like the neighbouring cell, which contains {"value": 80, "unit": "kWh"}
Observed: {"value": 31720, "unit": "kWh"}
